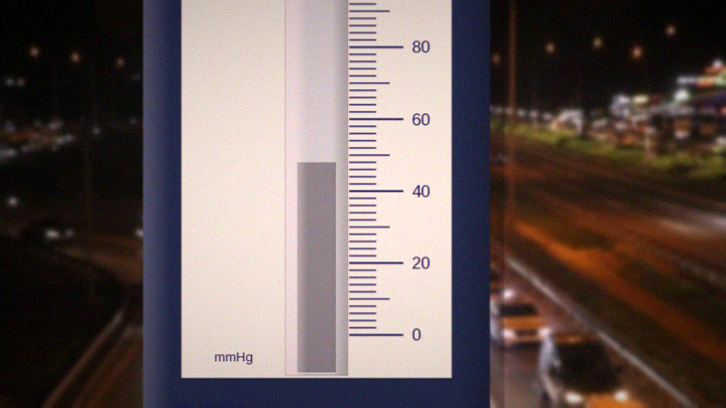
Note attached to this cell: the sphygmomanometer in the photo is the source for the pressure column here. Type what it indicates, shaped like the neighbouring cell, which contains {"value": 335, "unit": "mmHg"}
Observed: {"value": 48, "unit": "mmHg"}
